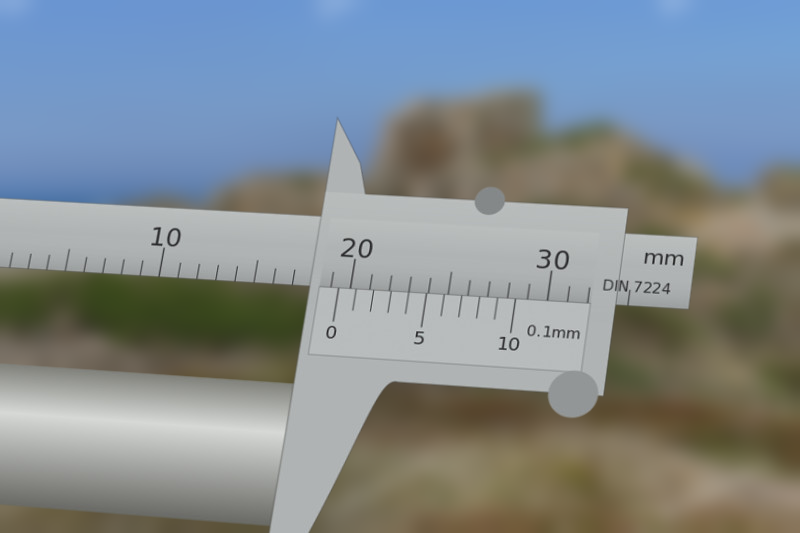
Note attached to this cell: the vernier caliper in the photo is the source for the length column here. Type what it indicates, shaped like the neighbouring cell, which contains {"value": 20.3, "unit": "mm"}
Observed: {"value": 19.4, "unit": "mm"}
